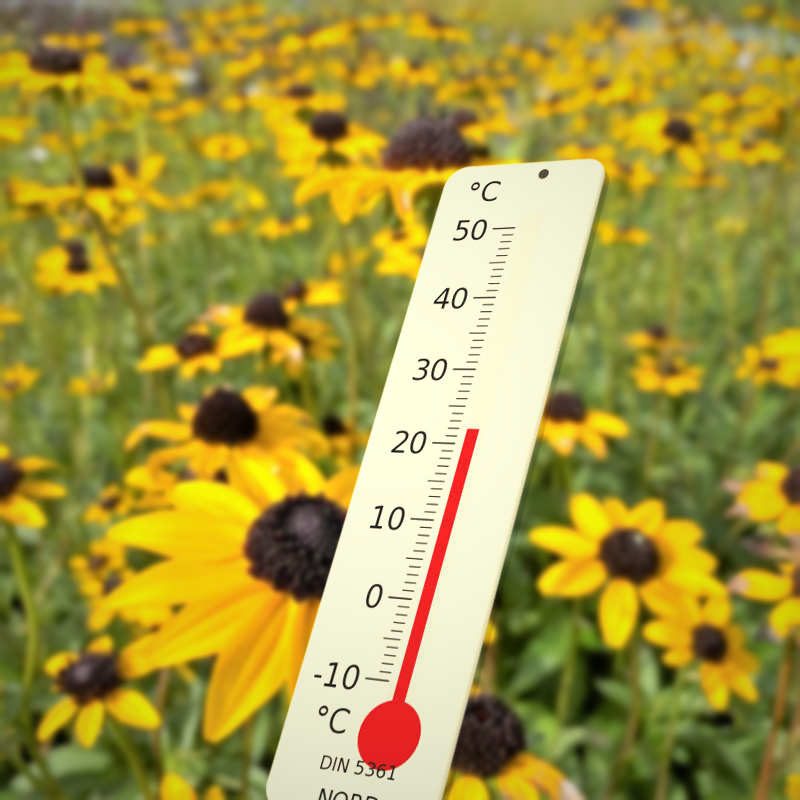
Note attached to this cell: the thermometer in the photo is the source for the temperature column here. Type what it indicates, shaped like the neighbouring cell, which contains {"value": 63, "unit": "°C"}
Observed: {"value": 22, "unit": "°C"}
